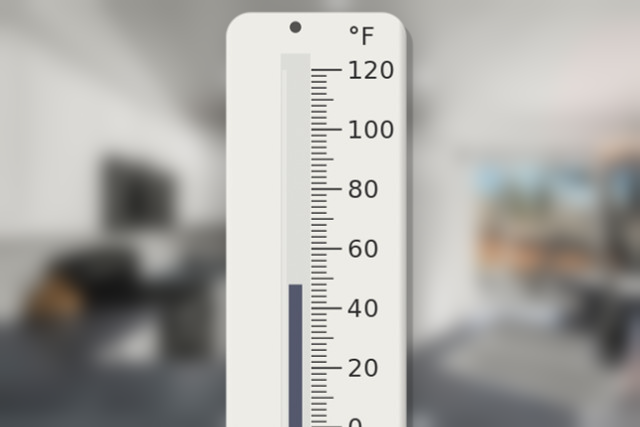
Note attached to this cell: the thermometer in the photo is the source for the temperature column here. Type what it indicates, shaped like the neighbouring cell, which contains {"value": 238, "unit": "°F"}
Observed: {"value": 48, "unit": "°F"}
